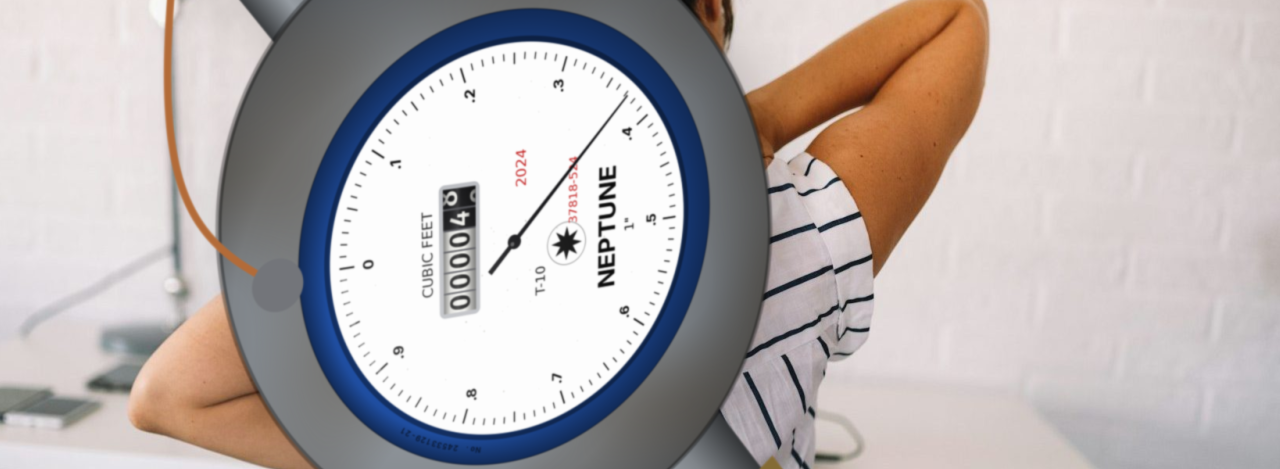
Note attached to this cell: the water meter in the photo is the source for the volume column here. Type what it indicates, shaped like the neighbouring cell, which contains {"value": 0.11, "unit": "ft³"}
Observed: {"value": 48.37, "unit": "ft³"}
